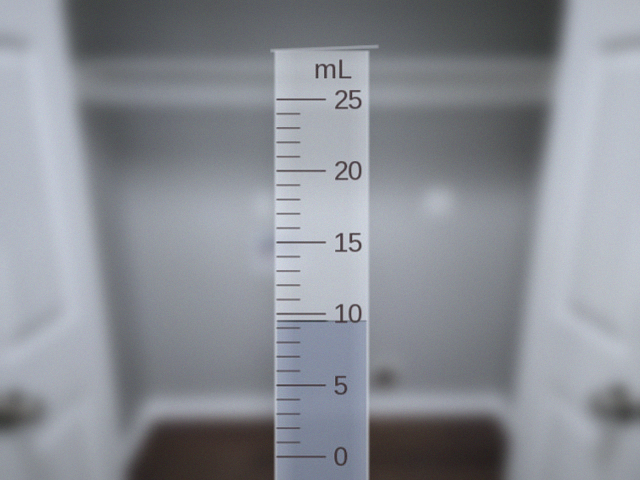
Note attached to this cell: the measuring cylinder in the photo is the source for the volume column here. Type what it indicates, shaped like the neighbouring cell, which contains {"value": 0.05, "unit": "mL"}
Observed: {"value": 9.5, "unit": "mL"}
